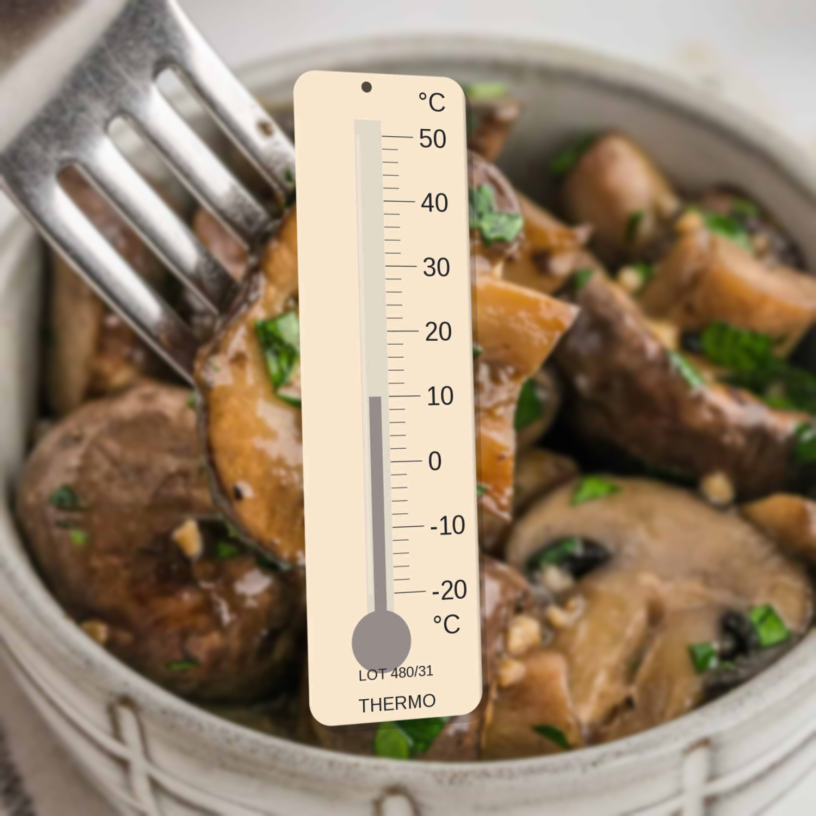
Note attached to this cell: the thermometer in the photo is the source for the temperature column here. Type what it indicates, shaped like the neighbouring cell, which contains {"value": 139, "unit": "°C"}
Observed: {"value": 10, "unit": "°C"}
